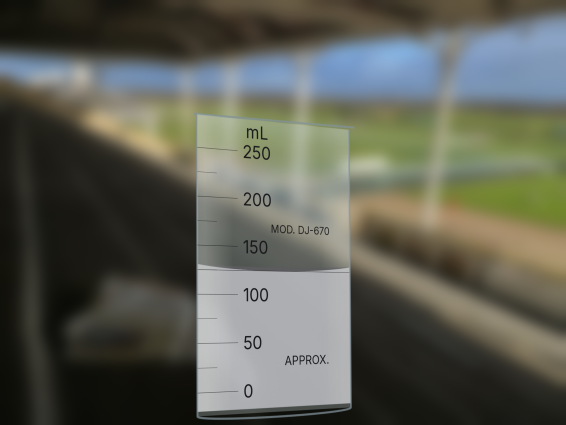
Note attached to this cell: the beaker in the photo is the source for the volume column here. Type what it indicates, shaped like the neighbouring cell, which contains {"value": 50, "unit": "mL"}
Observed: {"value": 125, "unit": "mL"}
